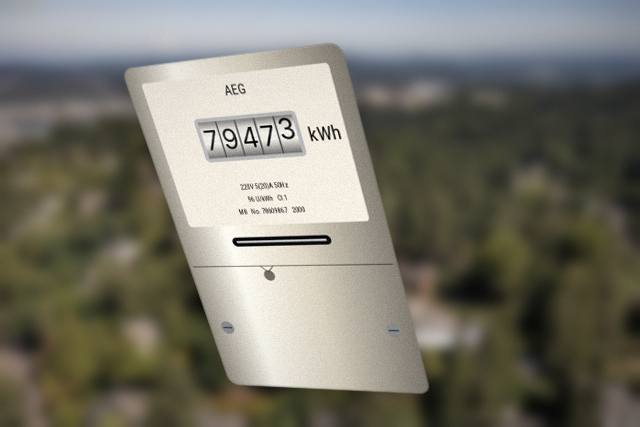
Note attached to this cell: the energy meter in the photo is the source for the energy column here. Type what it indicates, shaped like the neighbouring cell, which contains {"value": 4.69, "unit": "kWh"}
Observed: {"value": 79473, "unit": "kWh"}
